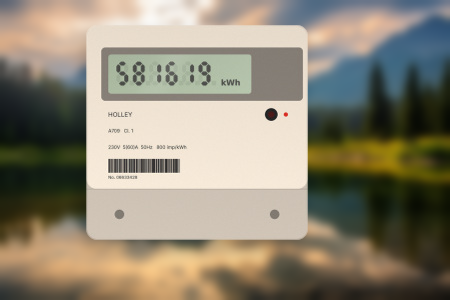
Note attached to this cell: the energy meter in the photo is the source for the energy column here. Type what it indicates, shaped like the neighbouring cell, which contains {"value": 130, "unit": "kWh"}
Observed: {"value": 581619, "unit": "kWh"}
